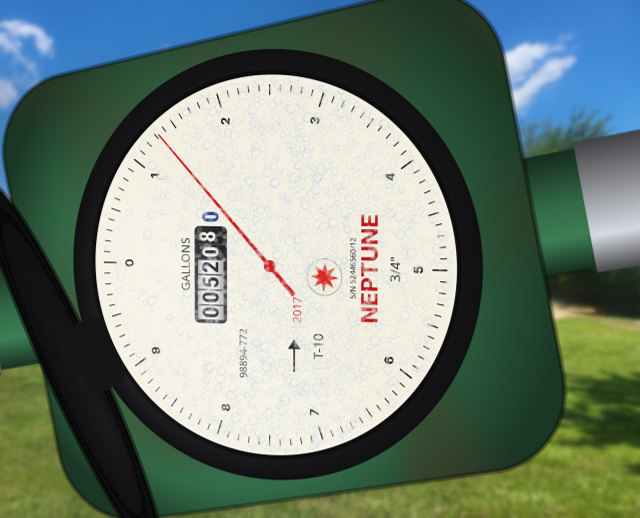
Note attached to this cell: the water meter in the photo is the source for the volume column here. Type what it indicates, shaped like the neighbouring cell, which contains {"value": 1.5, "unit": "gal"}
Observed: {"value": 52081.3, "unit": "gal"}
